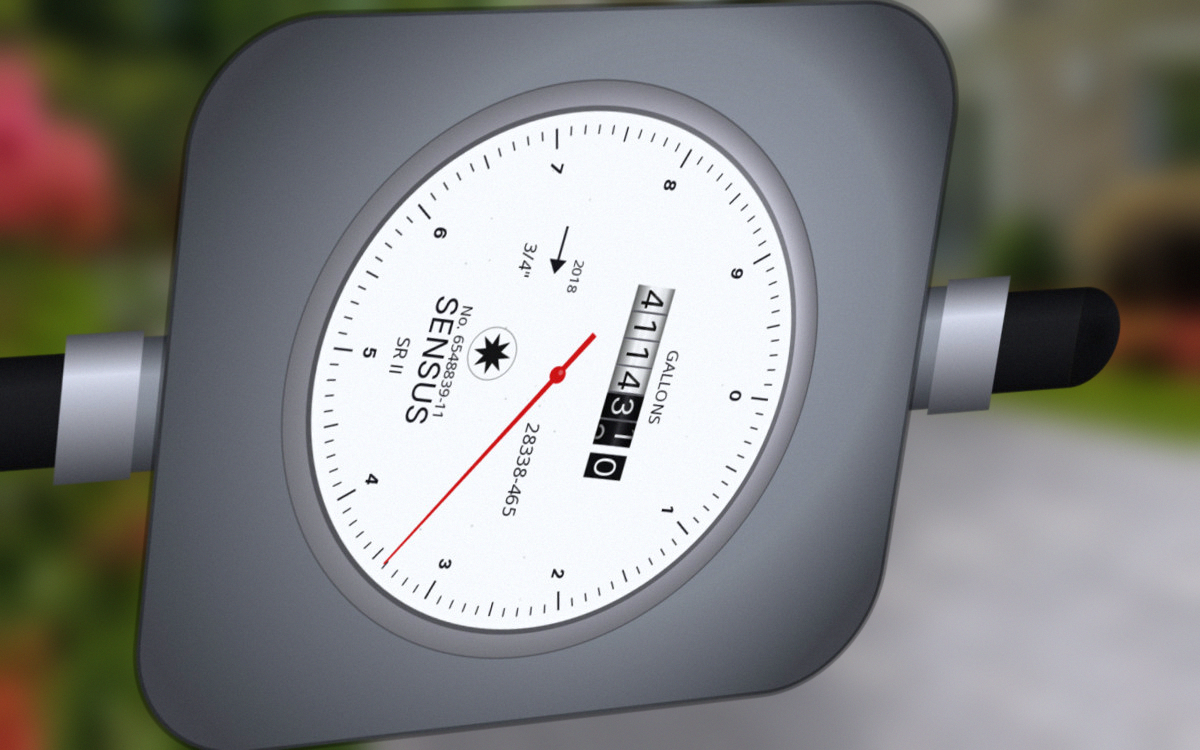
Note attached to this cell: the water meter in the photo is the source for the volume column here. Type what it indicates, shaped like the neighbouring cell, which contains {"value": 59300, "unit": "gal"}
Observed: {"value": 4114313.4, "unit": "gal"}
